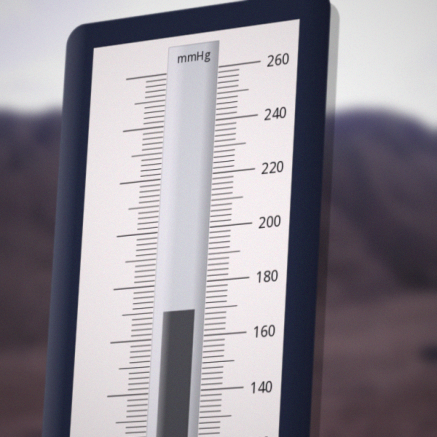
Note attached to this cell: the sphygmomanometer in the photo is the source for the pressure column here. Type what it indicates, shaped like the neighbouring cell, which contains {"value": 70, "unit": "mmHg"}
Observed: {"value": 170, "unit": "mmHg"}
